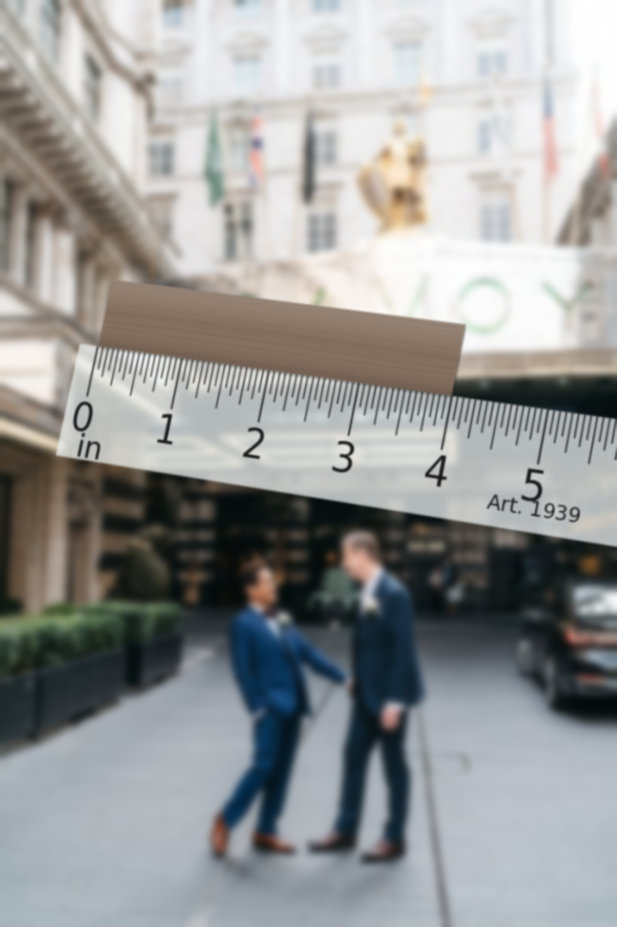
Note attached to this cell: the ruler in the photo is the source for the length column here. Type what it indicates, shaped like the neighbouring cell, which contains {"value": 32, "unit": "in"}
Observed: {"value": 4, "unit": "in"}
